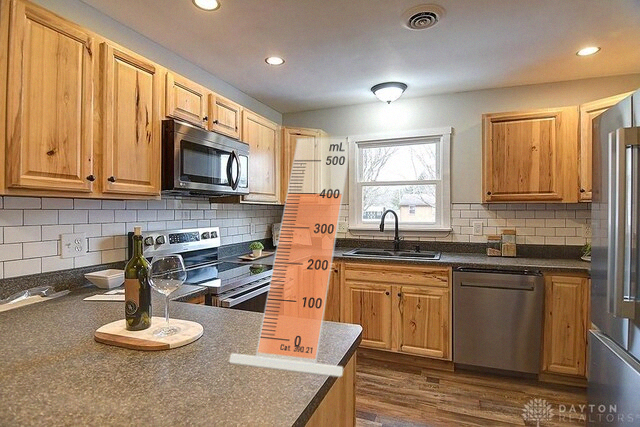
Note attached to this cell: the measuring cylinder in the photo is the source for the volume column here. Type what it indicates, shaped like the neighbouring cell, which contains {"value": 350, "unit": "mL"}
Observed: {"value": 400, "unit": "mL"}
